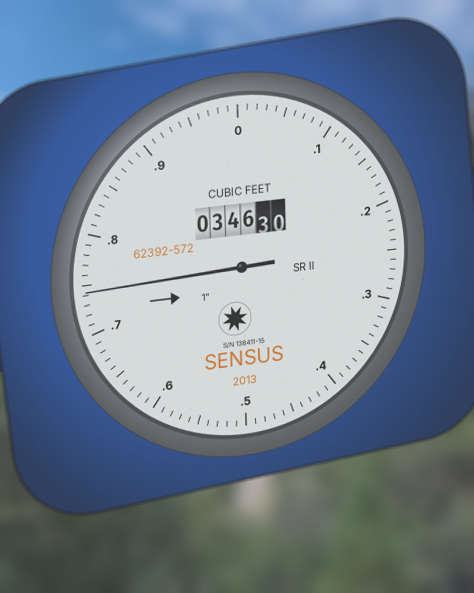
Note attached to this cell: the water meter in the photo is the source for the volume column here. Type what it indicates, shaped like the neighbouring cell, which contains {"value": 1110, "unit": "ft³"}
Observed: {"value": 34629.74, "unit": "ft³"}
